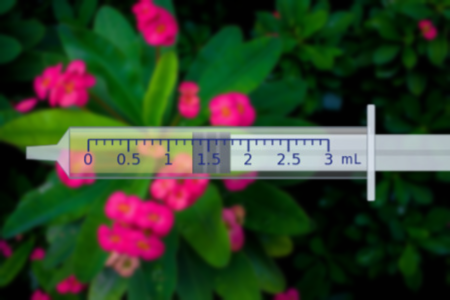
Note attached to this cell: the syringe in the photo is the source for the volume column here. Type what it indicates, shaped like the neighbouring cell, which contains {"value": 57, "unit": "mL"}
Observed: {"value": 1.3, "unit": "mL"}
